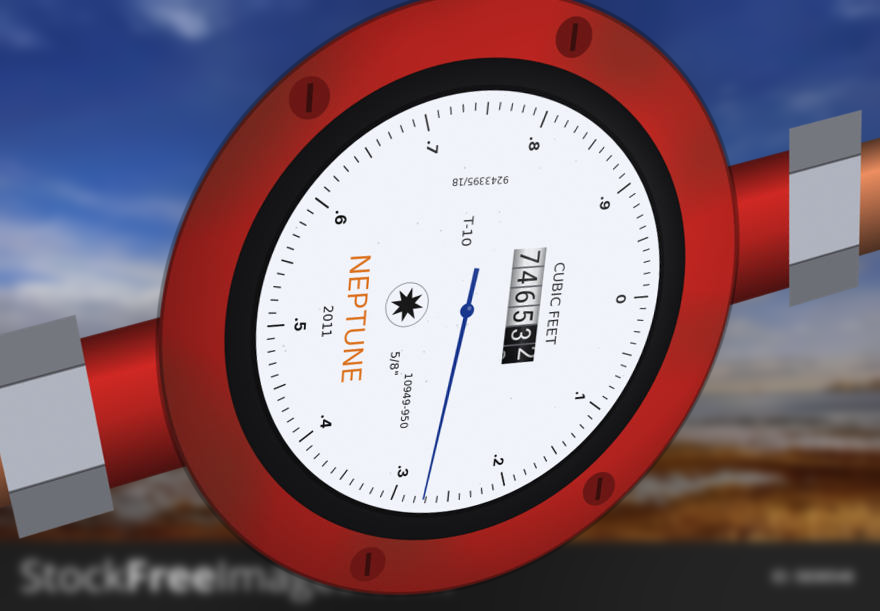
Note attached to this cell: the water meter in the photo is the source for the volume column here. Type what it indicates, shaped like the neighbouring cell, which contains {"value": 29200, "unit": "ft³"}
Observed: {"value": 746532.27, "unit": "ft³"}
